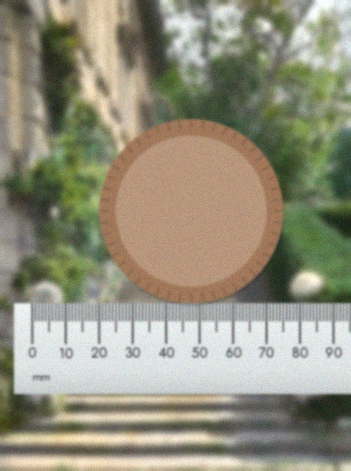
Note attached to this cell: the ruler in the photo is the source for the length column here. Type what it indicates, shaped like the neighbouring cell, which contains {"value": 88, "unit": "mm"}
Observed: {"value": 55, "unit": "mm"}
